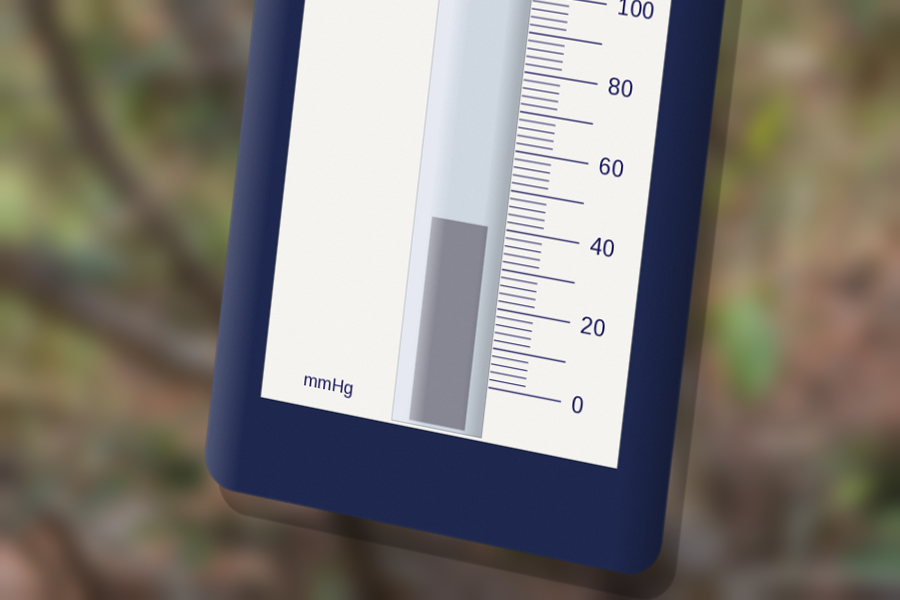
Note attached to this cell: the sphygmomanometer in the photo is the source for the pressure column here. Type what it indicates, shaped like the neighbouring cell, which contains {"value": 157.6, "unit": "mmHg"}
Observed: {"value": 40, "unit": "mmHg"}
